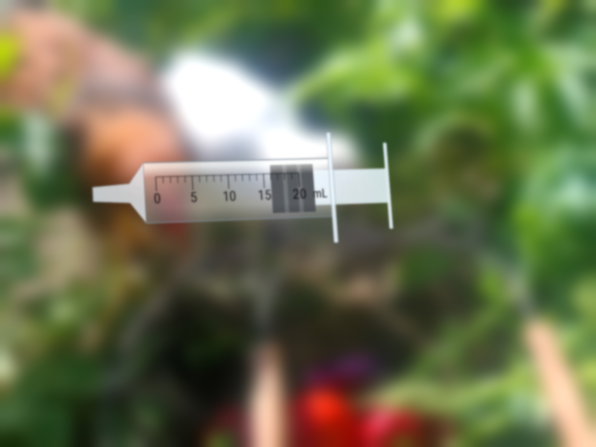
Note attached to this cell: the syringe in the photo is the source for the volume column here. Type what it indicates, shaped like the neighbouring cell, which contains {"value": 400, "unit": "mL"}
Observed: {"value": 16, "unit": "mL"}
